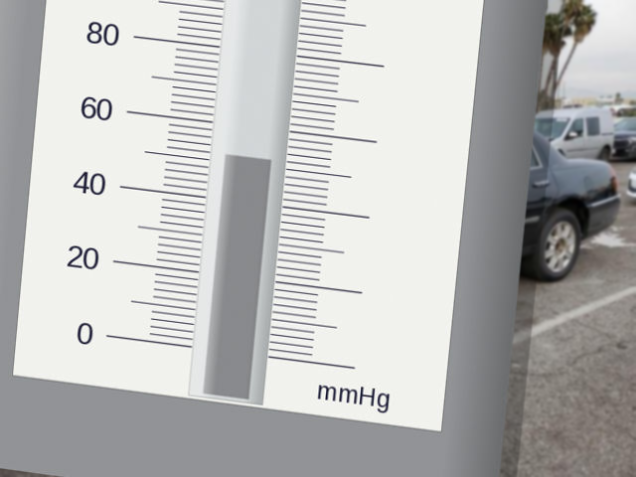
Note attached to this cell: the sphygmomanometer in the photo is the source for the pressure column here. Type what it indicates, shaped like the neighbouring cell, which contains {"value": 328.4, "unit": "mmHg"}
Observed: {"value": 52, "unit": "mmHg"}
